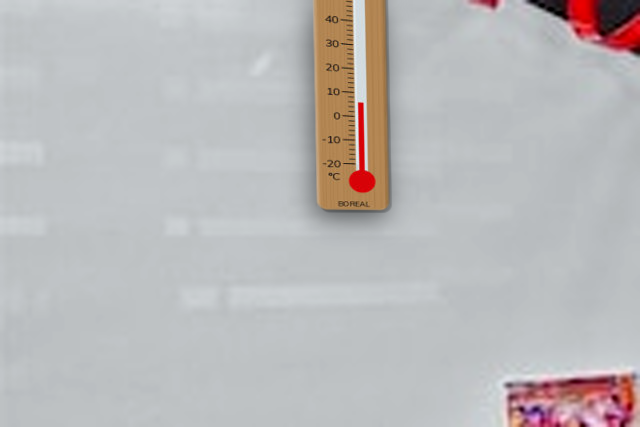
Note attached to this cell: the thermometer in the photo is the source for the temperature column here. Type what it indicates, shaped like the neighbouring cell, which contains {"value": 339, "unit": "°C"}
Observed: {"value": 6, "unit": "°C"}
